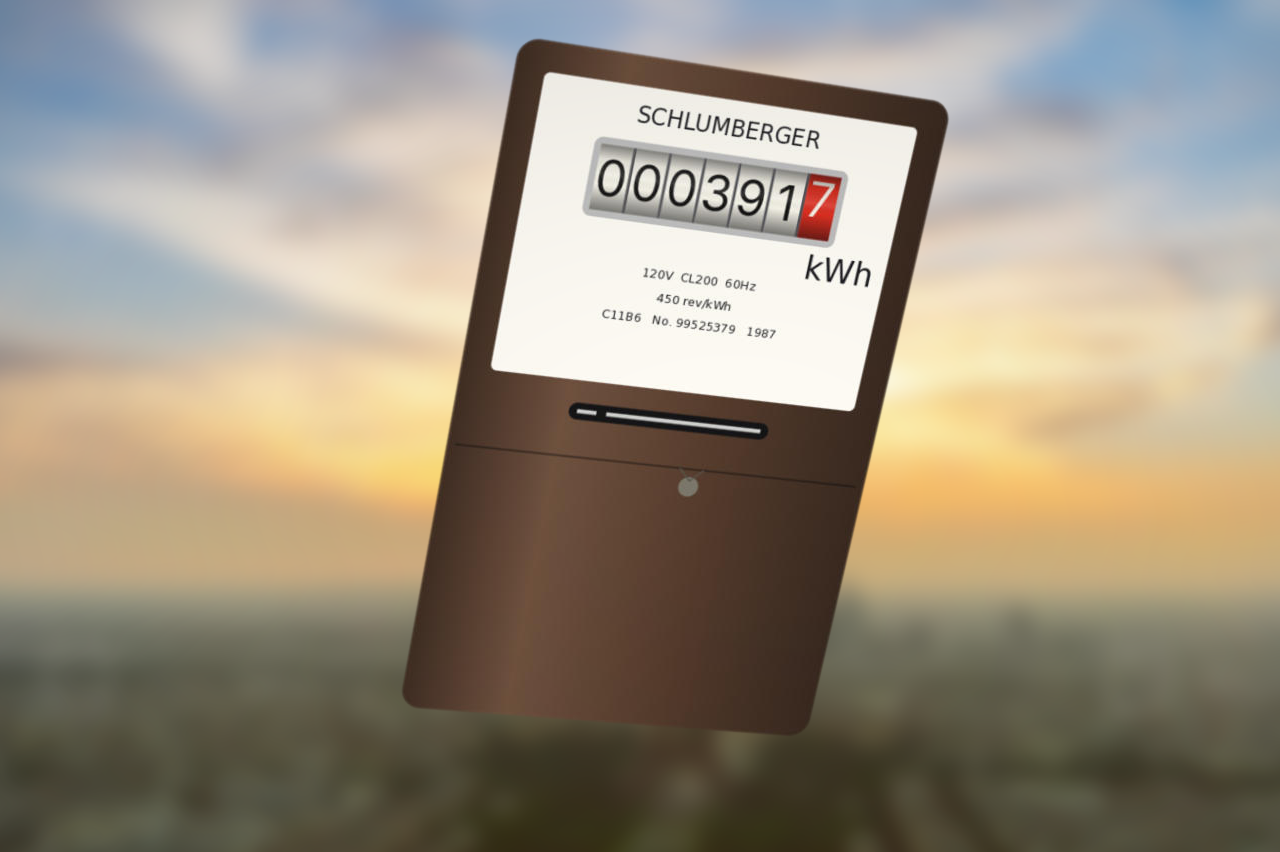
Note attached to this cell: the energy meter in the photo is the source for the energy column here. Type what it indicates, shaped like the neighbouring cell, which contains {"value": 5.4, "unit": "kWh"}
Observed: {"value": 391.7, "unit": "kWh"}
